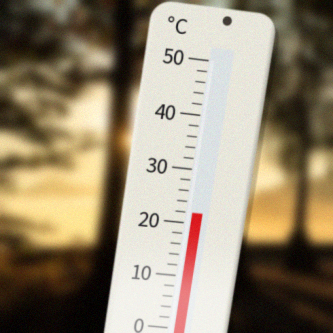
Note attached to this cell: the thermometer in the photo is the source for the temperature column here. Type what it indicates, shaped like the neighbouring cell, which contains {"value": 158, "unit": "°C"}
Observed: {"value": 22, "unit": "°C"}
